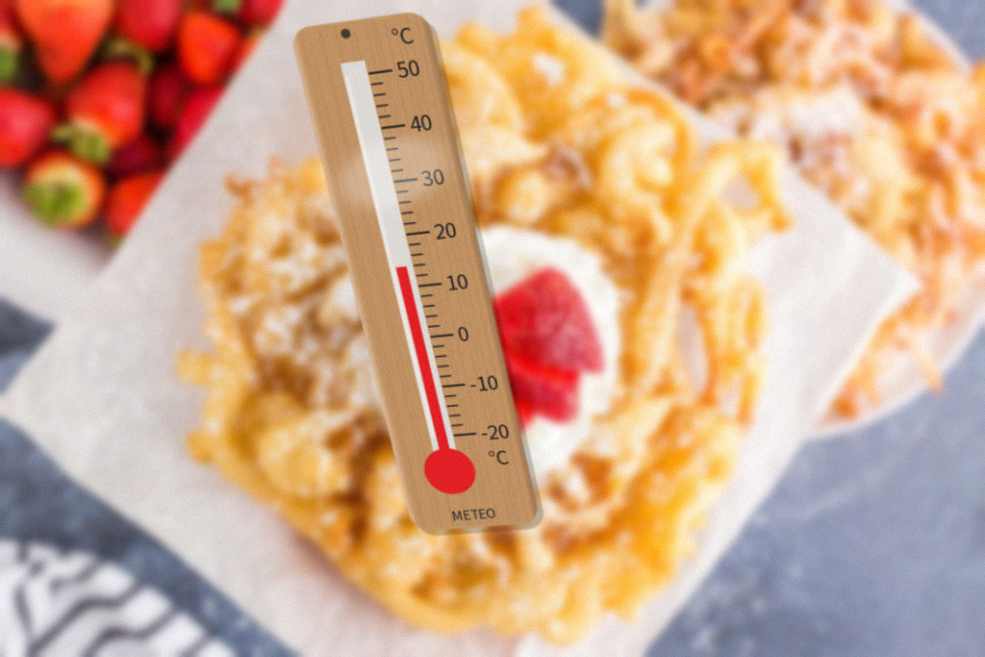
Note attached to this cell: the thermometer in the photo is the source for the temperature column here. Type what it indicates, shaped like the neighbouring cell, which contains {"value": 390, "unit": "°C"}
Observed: {"value": 14, "unit": "°C"}
